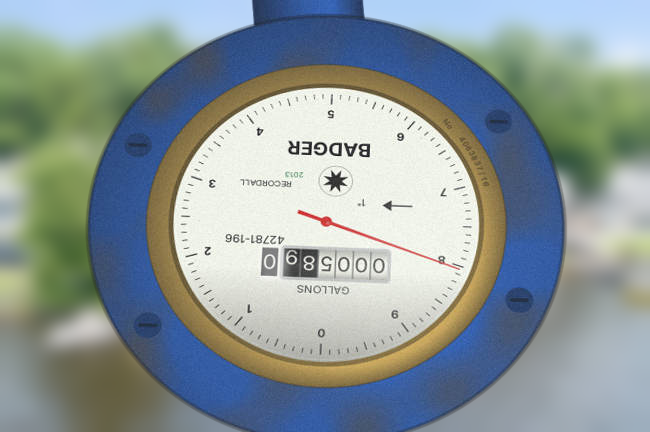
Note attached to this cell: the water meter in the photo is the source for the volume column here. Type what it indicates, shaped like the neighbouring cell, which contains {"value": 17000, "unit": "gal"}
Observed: {"value": 5888.0, "unit": "gal"}
